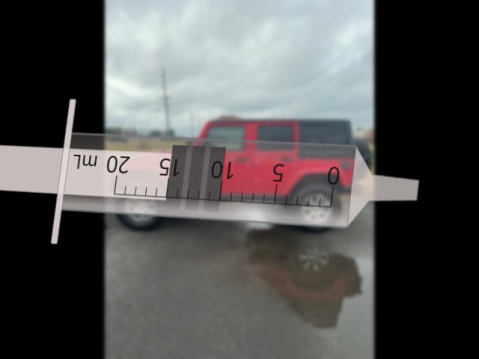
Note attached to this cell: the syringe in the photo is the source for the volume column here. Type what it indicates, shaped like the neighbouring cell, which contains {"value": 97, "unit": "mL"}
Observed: {"value": 10, "unit": "mL"}
